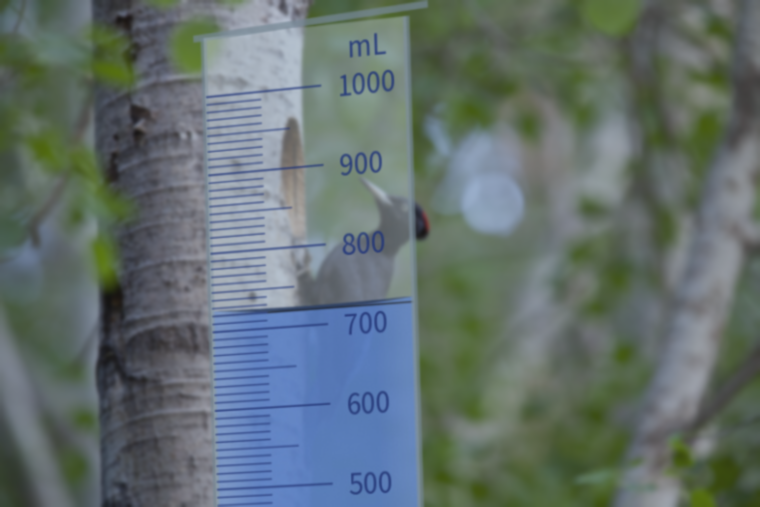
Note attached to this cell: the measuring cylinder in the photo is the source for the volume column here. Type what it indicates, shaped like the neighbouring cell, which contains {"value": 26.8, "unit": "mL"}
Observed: {"value": 720, "unit": "mL"}
